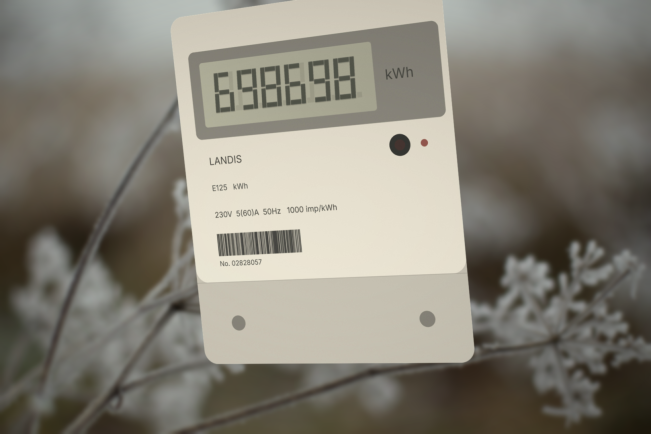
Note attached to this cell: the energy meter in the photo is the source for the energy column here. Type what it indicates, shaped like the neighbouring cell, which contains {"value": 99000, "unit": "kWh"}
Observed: {"value": 698698, "unit": "kWh"}
